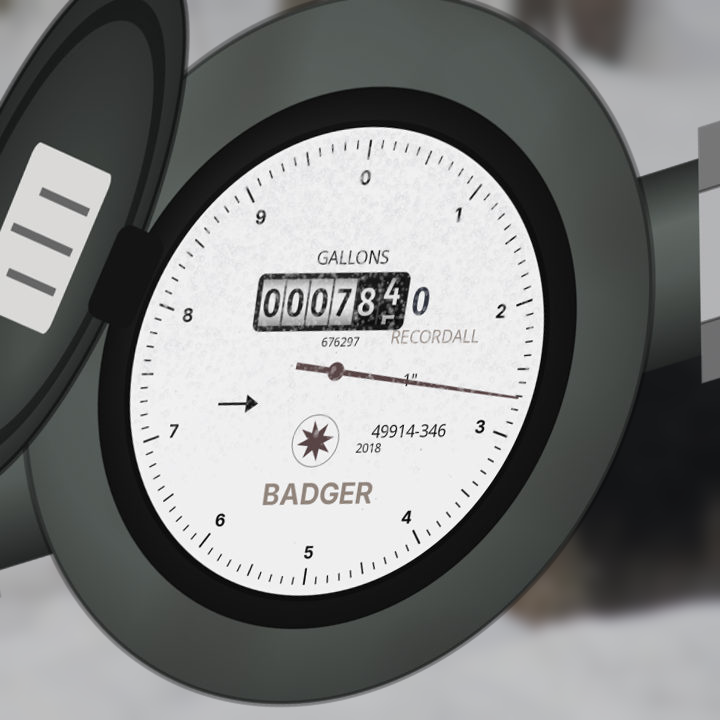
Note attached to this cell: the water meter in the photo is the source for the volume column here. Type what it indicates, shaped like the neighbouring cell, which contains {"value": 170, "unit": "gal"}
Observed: {"value": 7842.7, "unit": "gal"}
